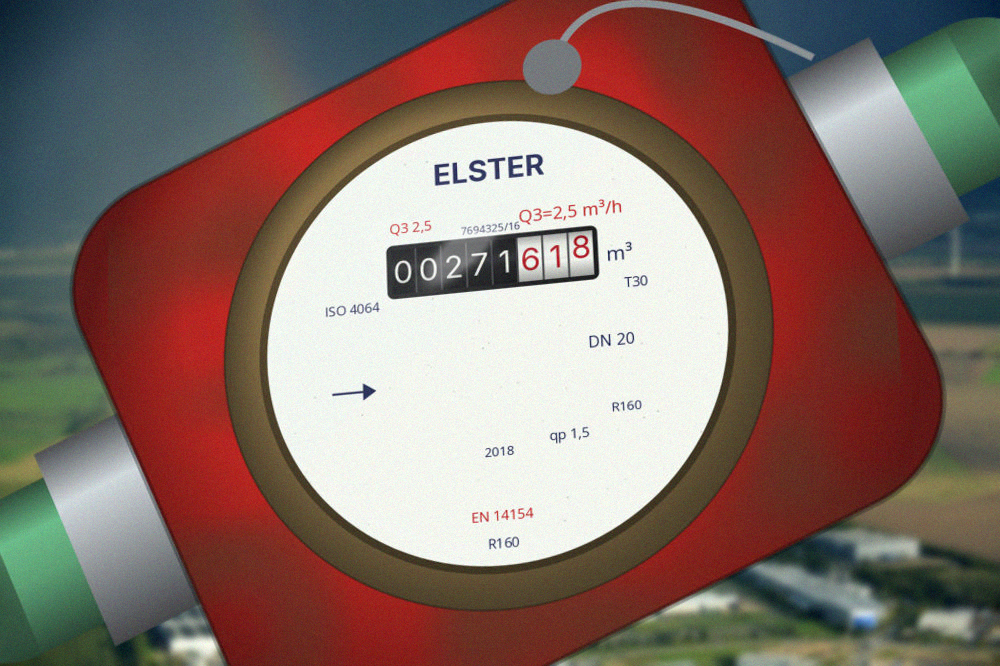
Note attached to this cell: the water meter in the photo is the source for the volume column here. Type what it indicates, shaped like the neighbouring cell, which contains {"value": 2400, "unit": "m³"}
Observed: {"value": 271.618, "unit": "m³"}
